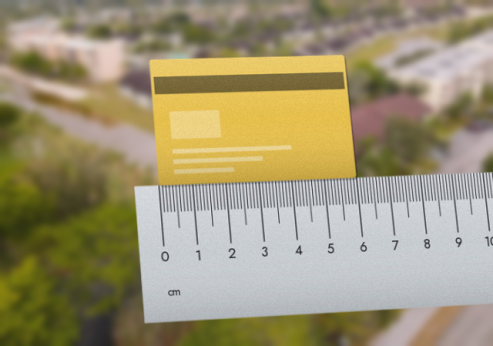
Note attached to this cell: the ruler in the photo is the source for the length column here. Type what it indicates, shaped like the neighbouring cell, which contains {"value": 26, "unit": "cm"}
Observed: {"value": 6, "unit": "cm"}
